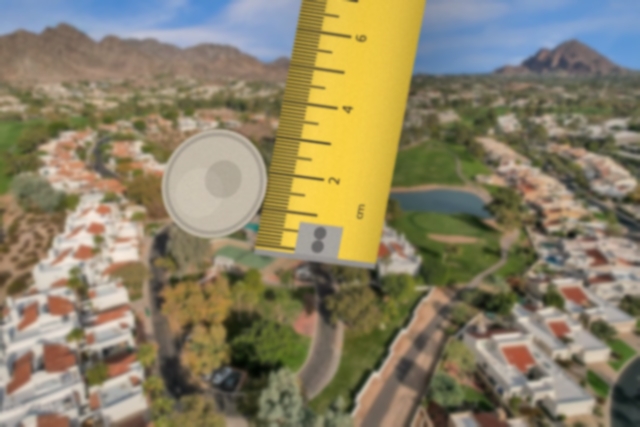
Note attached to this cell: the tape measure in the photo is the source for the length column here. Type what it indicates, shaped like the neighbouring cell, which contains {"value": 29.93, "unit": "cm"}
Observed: {"value": 3, "unit": "cm"}
